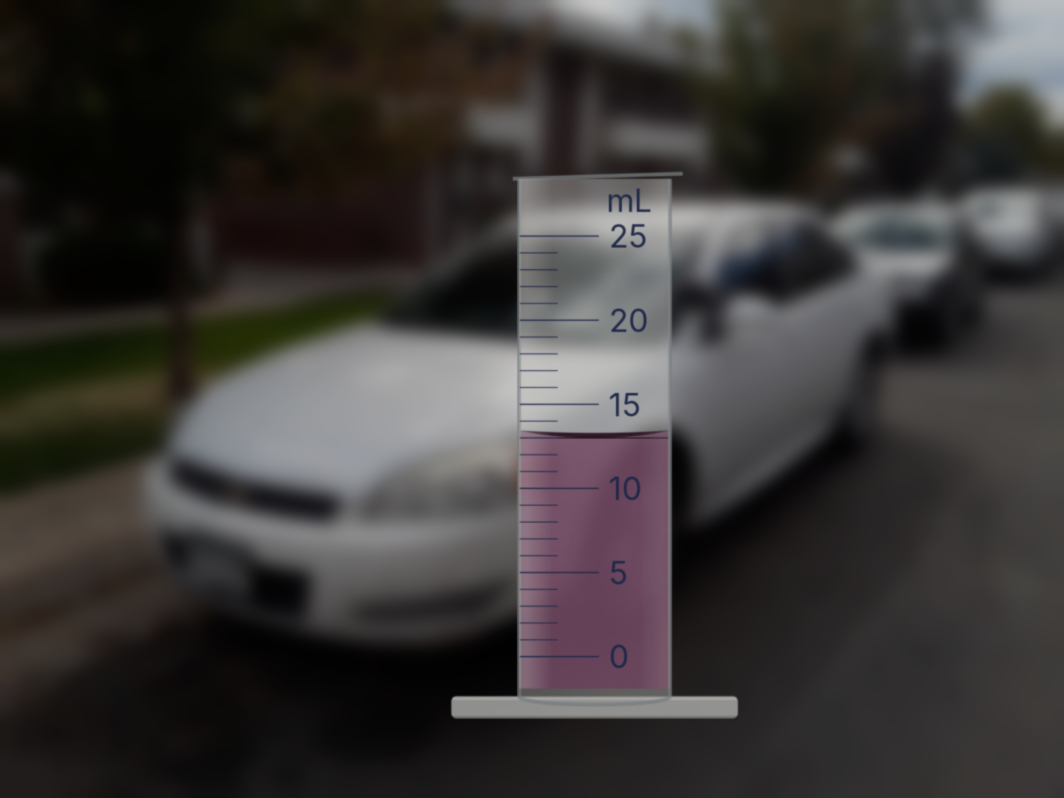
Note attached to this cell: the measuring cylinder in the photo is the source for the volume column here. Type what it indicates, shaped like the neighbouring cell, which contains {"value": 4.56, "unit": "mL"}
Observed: {"value": 13, "unit": "mL"}
